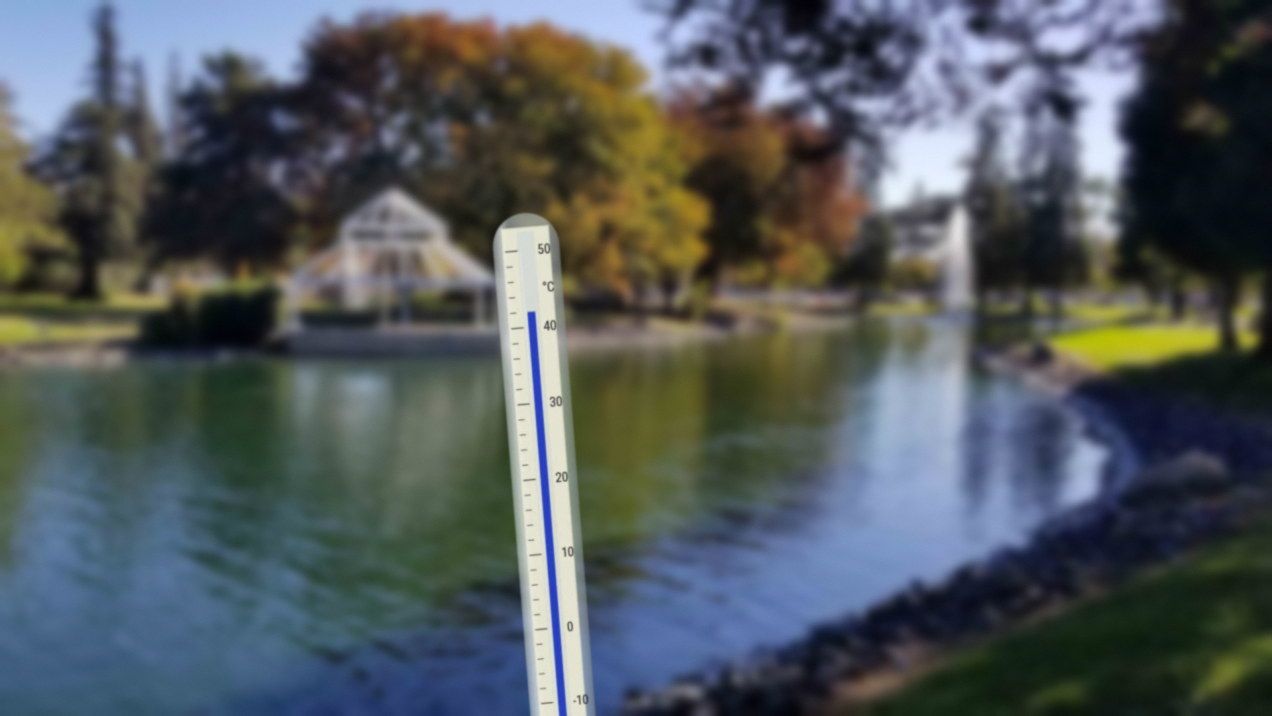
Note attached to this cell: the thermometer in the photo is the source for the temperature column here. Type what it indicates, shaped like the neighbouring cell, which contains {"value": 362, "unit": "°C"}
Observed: {"value": 42, "unit": "°C"}
